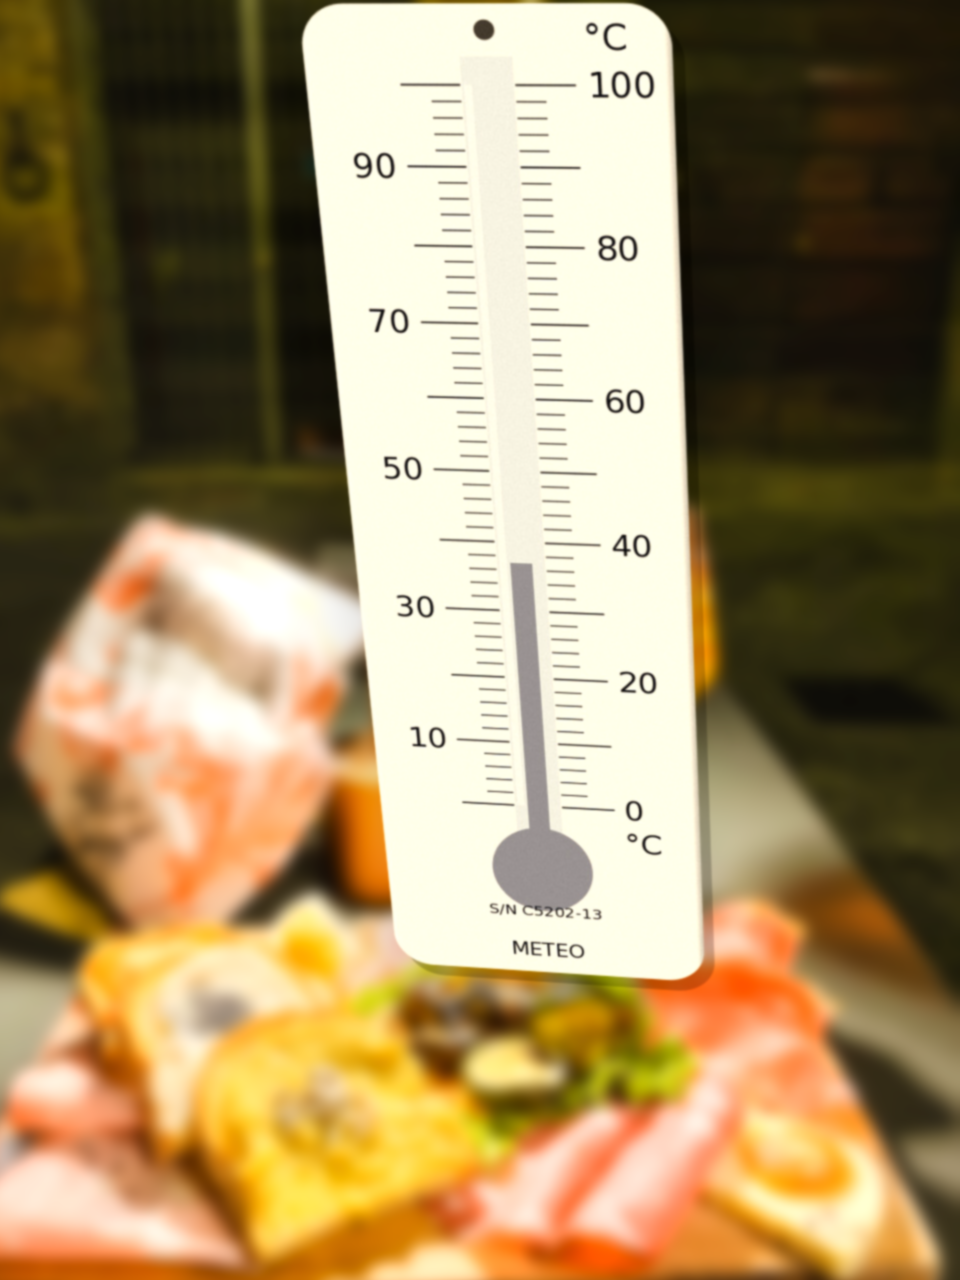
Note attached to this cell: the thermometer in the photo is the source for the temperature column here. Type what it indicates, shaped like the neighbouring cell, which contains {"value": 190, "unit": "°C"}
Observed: {"value": 37, "unit": "°C"}
